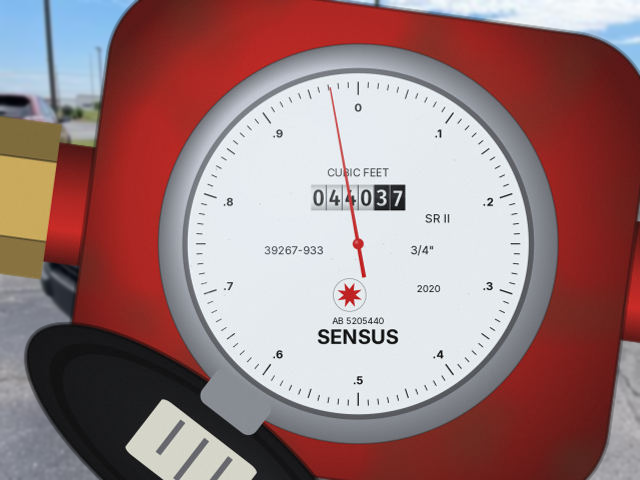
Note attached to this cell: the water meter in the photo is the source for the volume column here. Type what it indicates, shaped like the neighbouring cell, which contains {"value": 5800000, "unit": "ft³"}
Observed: {"value": 44036.97, "unit": "ft³"}
